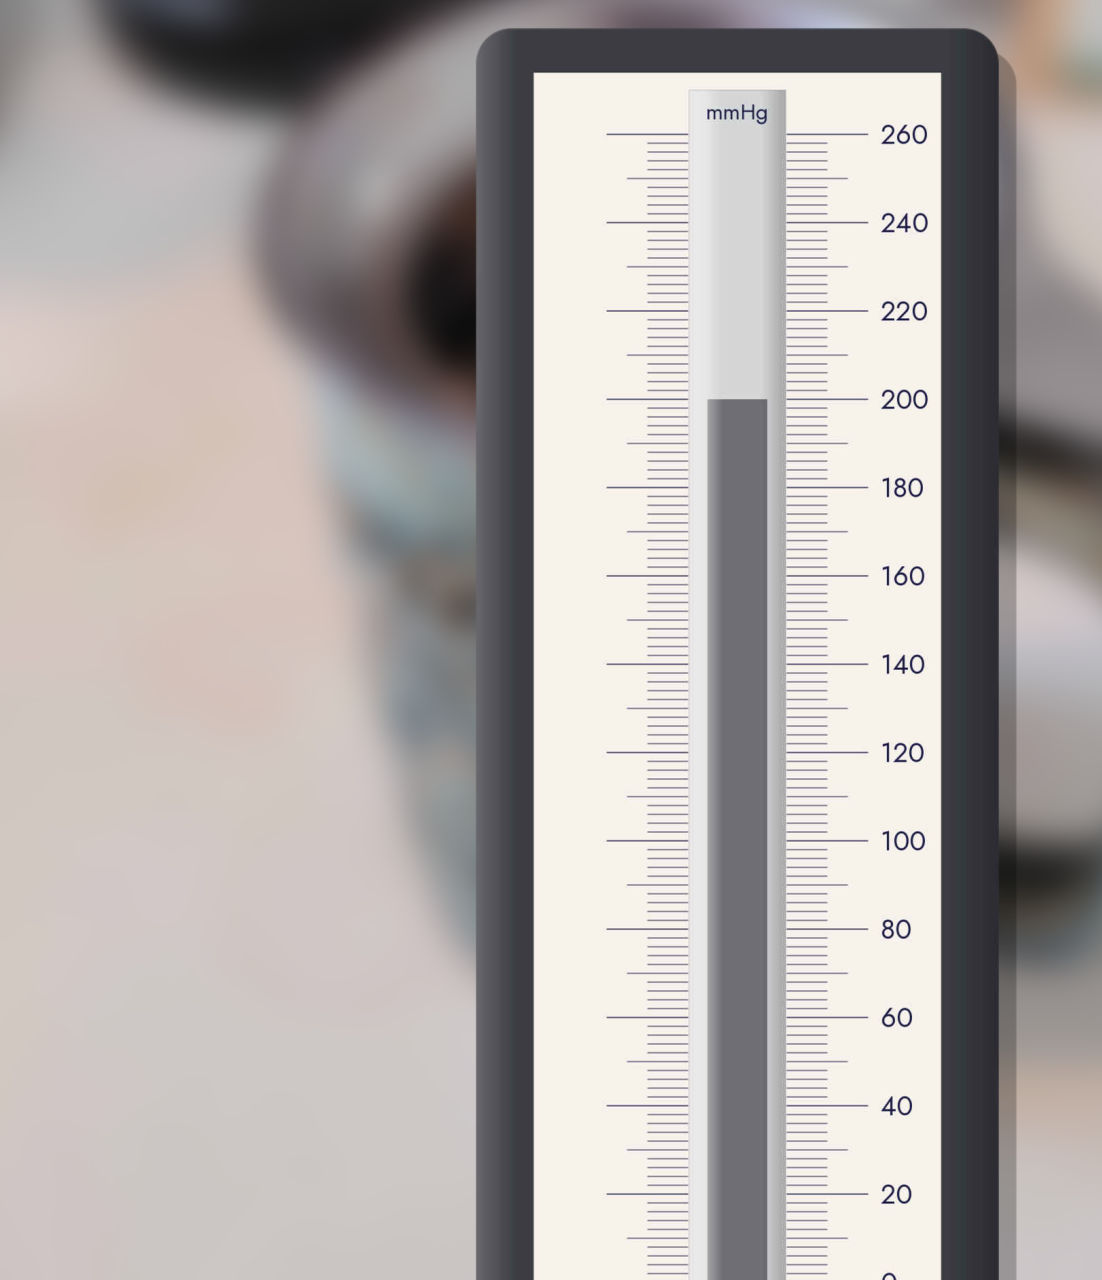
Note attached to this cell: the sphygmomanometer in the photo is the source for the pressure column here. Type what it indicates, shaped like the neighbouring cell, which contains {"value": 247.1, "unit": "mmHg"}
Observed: {"value": 200, "unit": "mmHg"}
